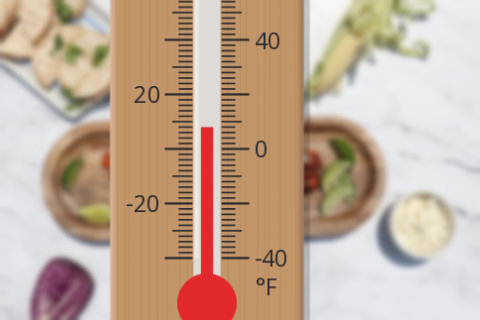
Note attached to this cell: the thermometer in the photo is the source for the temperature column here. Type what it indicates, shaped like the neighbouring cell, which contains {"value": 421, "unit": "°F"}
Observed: {"value": 8, "unit": "°F"}
